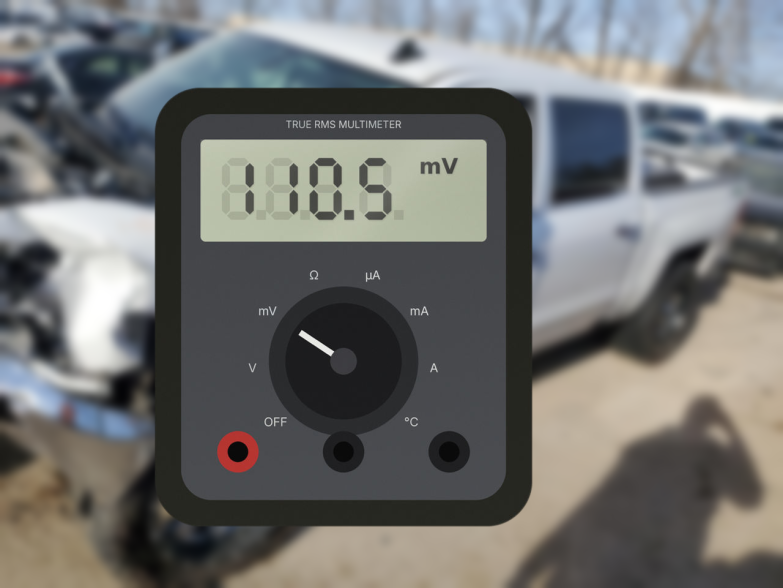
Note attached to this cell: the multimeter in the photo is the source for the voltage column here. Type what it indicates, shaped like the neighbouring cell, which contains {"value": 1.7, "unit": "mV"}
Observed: {"value": 110.5, "unit": "mV"}
